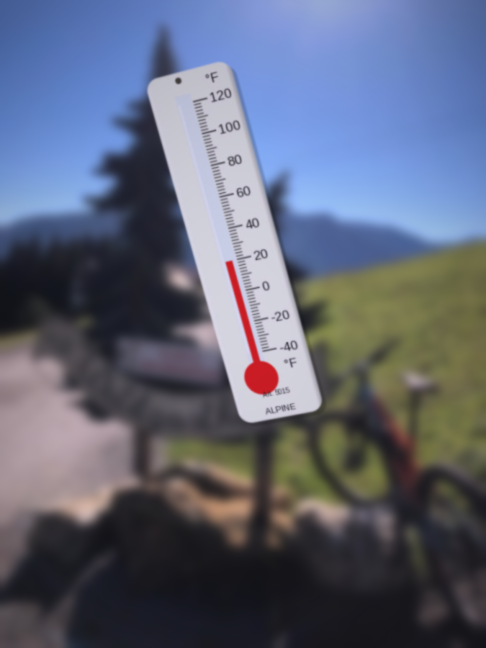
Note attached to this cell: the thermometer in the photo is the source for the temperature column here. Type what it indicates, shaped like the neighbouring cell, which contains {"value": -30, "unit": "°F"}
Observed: {"value": 20, "unit": "°F"}
